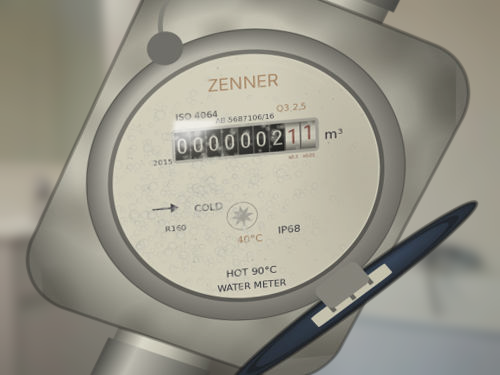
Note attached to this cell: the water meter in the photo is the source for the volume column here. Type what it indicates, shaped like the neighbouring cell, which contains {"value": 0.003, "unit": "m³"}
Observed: {"value": 2.11, "unit": "m³"}
